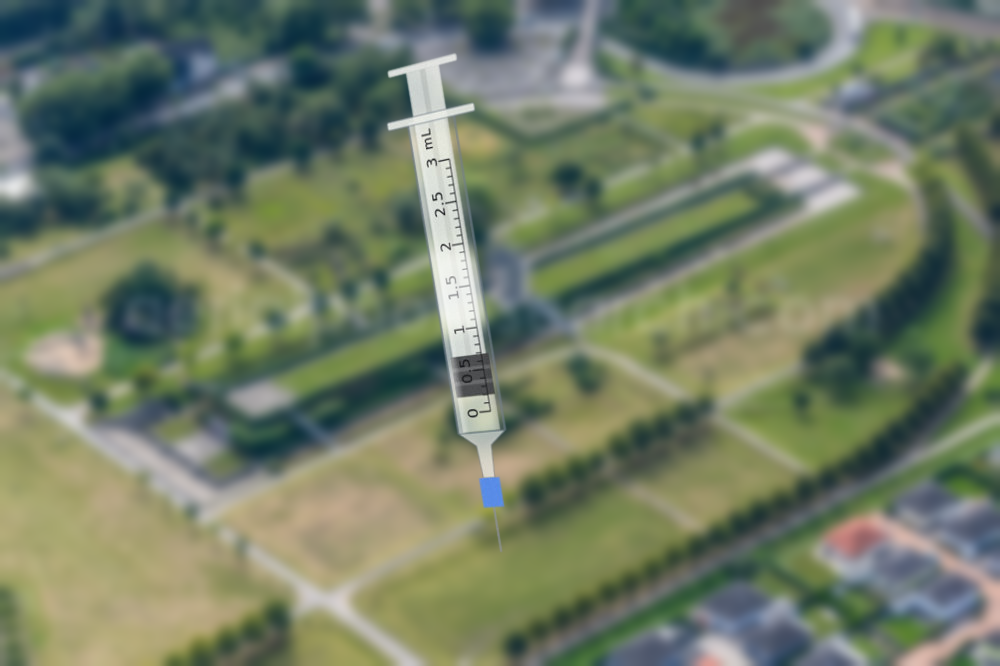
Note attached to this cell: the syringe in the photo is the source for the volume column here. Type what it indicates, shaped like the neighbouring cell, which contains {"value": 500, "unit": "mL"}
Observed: {"value": 0.2, "unit": "mL"}
